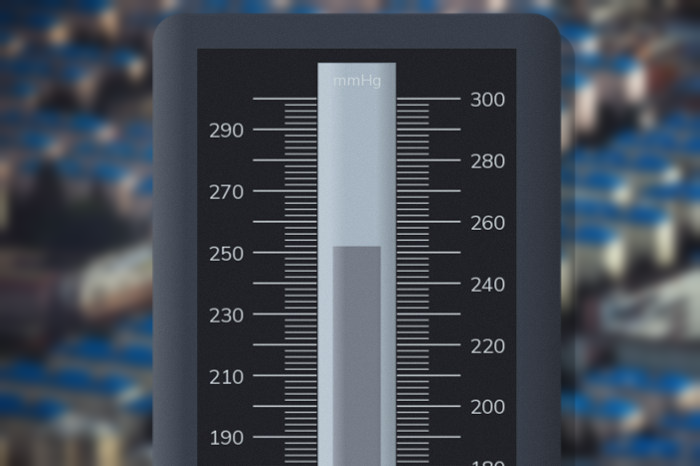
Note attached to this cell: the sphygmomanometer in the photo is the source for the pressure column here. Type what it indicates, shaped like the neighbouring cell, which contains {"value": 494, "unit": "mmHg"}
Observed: {"value": 252, "unit": "mmHg"}
